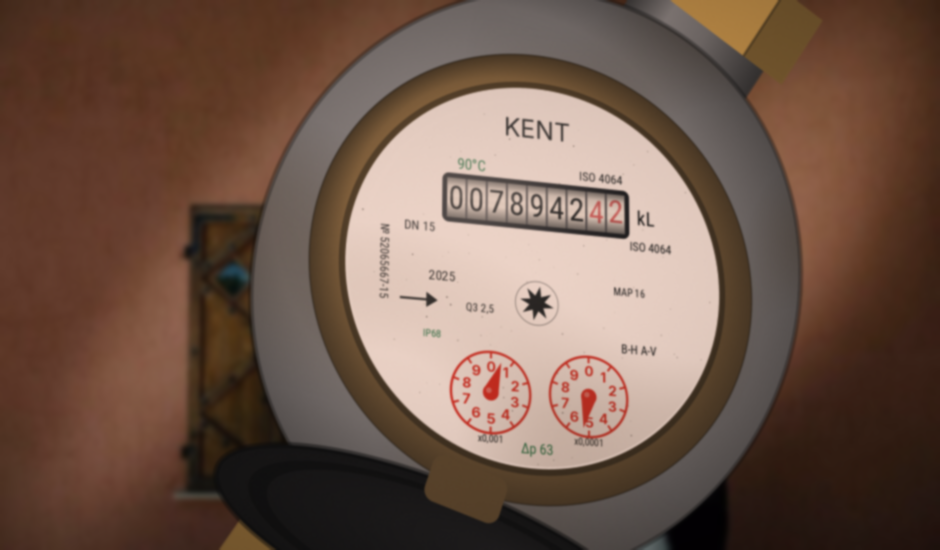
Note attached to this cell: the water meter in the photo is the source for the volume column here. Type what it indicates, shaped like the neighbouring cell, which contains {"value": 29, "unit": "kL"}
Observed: {"value": 78942.4205, "unit": "kL"}
